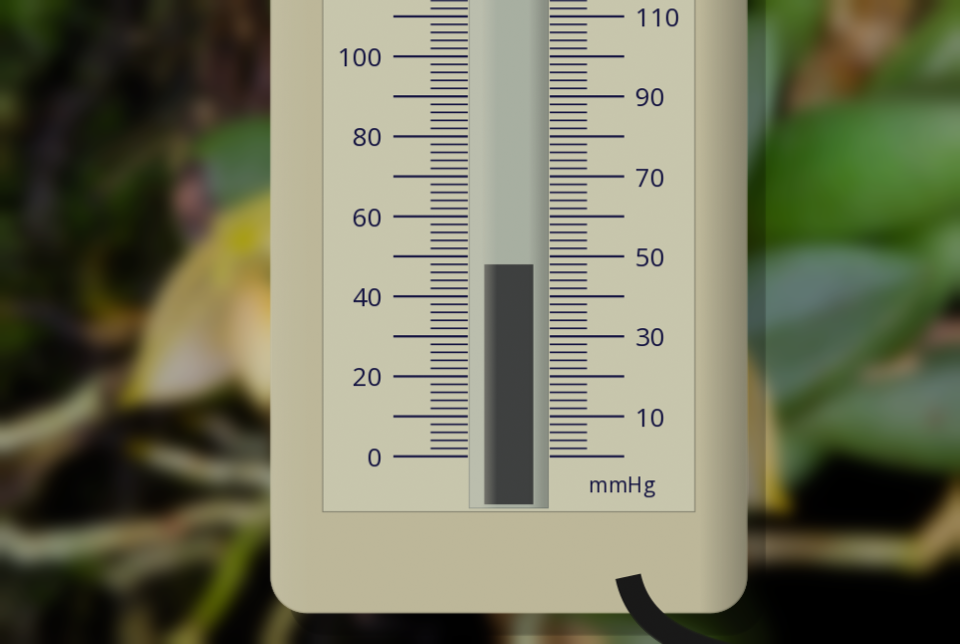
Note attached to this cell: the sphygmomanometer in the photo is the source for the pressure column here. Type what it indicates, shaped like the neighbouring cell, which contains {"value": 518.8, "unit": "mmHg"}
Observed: {"value": 48, "unit": "mmHg"}
